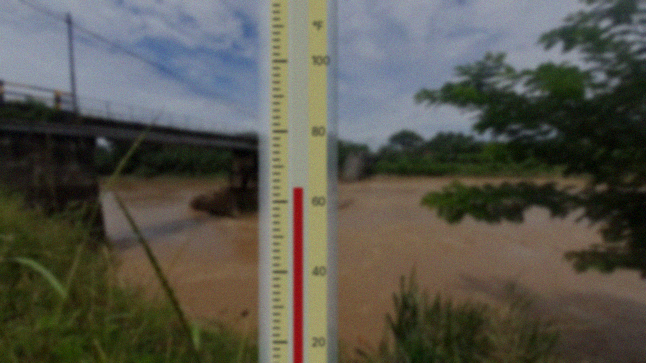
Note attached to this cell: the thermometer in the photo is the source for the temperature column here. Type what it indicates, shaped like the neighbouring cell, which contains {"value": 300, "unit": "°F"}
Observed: {"value": 64, "unit": "°F"}
